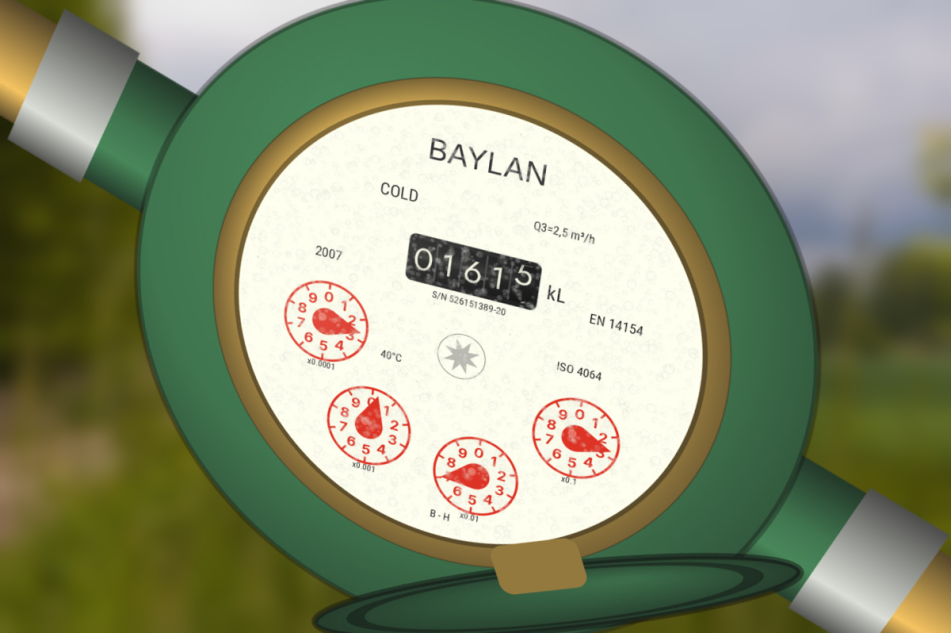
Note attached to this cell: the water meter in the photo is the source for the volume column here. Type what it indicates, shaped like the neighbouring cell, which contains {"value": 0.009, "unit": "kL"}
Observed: {"value": 1615.2702, "unit": "kL"}
